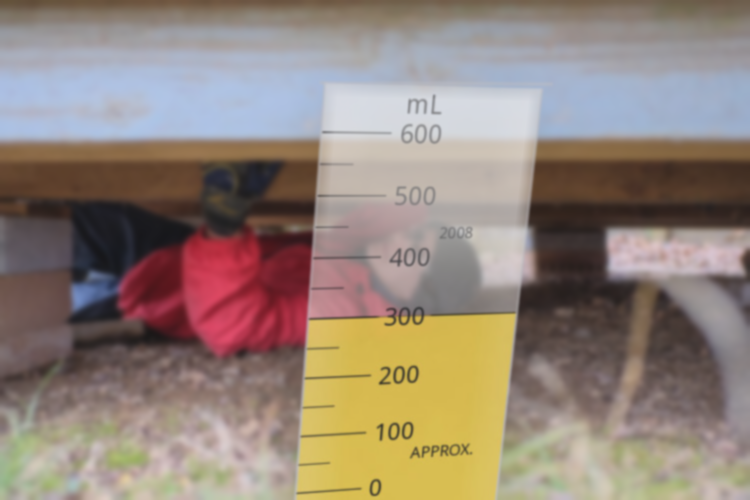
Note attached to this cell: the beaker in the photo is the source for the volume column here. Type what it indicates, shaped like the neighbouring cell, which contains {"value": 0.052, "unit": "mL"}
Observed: {"value": 300, "unit": "mL"}
